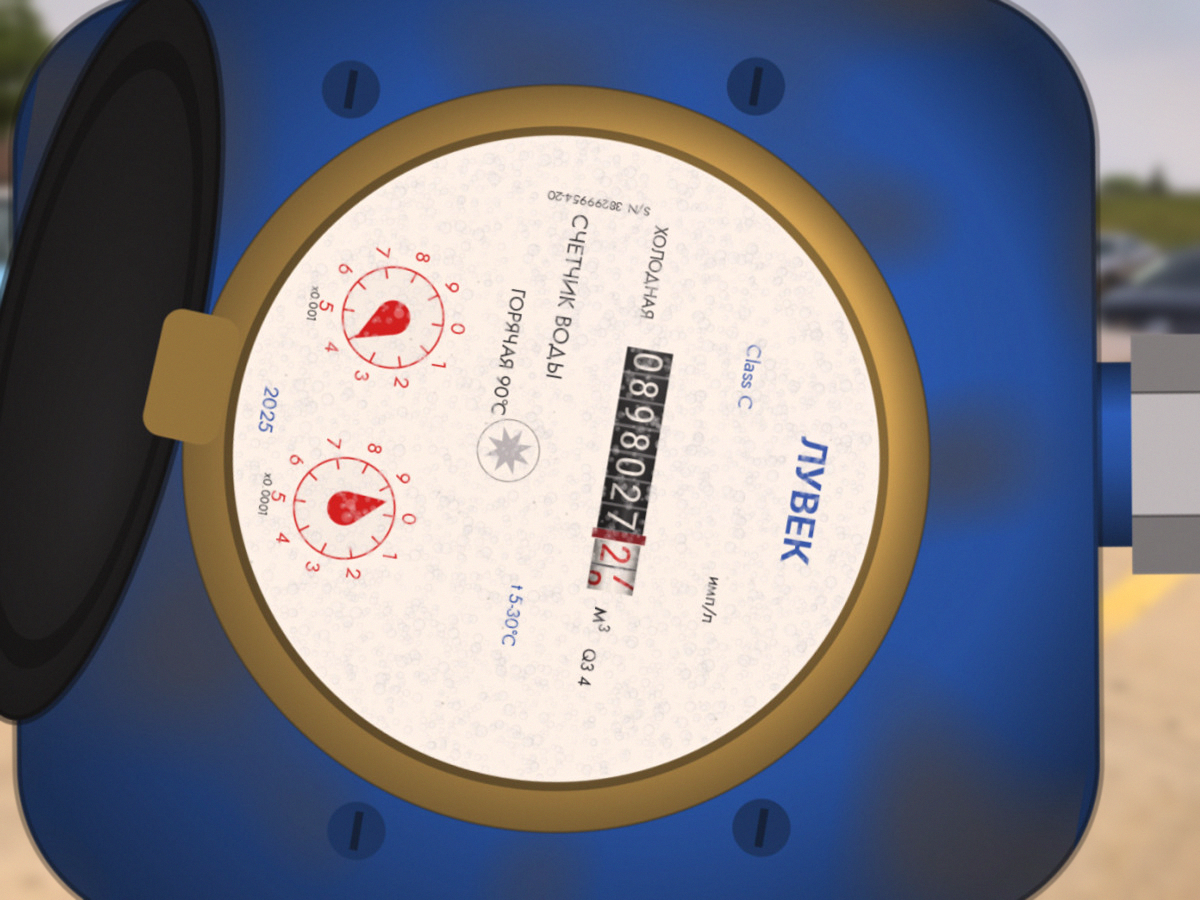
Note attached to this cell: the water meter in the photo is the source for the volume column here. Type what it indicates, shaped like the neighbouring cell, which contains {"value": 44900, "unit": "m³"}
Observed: {"value": 898027.2739, "unit": "m³"}
